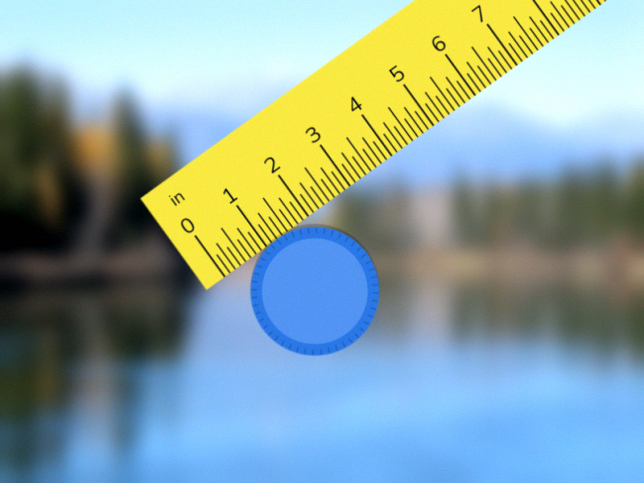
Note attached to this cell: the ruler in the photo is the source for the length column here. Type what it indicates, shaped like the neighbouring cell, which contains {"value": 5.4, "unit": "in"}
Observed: {"value": 2.5, "unit": "in"}
